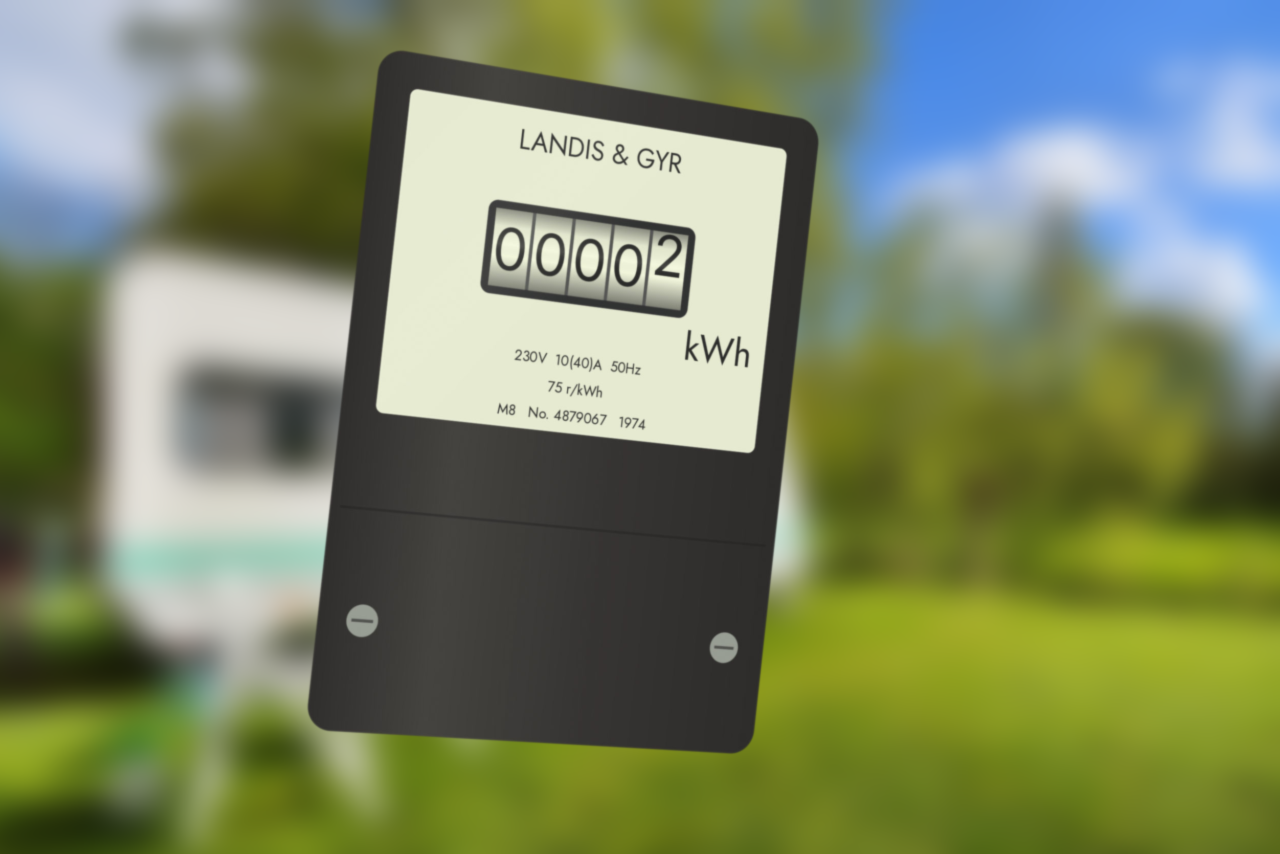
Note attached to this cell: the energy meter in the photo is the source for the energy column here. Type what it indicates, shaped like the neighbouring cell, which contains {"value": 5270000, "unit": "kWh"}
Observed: {"value": 2, "unit": "kWh"}
